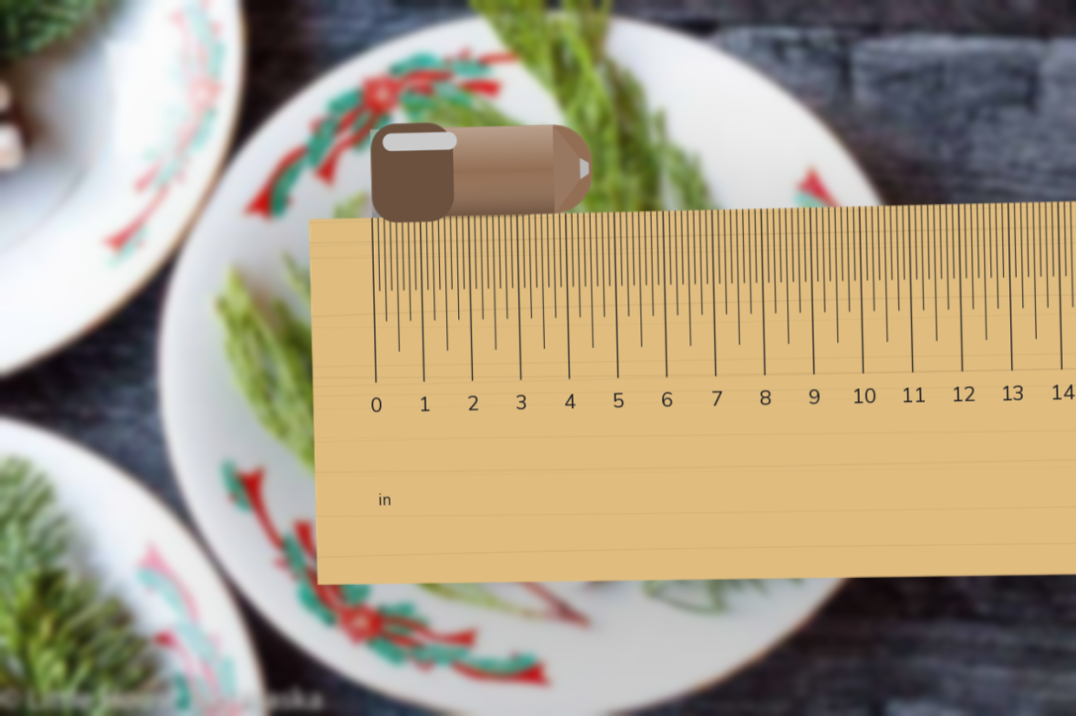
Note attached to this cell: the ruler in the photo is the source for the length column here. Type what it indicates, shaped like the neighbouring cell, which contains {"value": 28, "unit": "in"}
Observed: {"value": 4.5, "unit": "in"}
